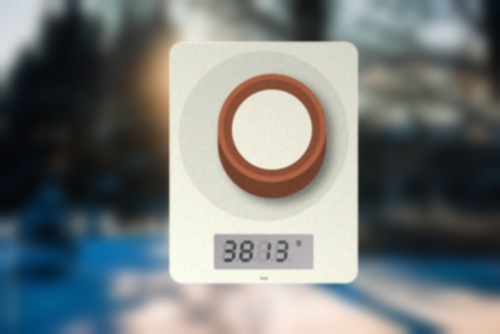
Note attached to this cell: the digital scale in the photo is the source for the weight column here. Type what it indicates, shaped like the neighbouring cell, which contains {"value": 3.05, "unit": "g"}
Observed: {"value": 3813, "unit": "g"}
